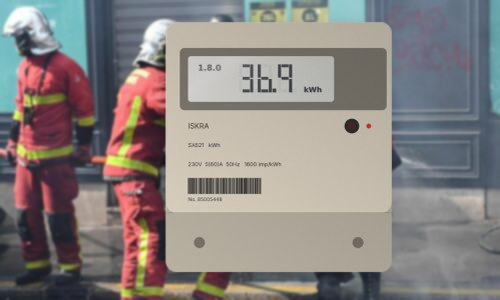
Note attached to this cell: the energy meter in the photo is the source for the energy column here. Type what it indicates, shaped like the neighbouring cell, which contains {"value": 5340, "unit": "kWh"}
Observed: {"value": 36.9, "unit": "kWh"}
